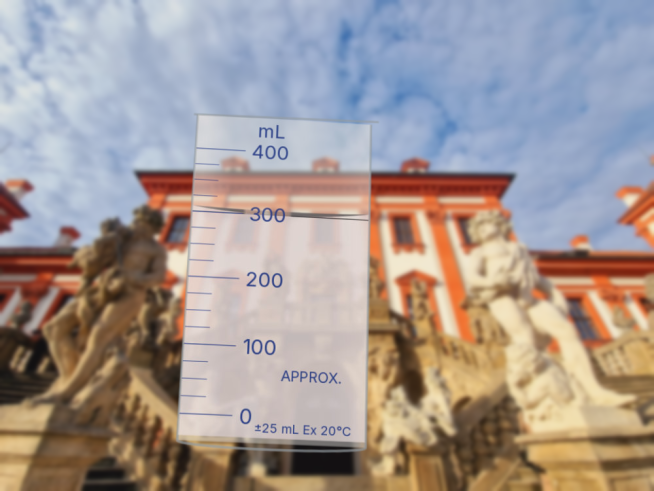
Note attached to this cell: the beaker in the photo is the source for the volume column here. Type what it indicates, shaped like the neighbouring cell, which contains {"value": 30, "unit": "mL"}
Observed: {"value": 300, "unit": "mL"}
